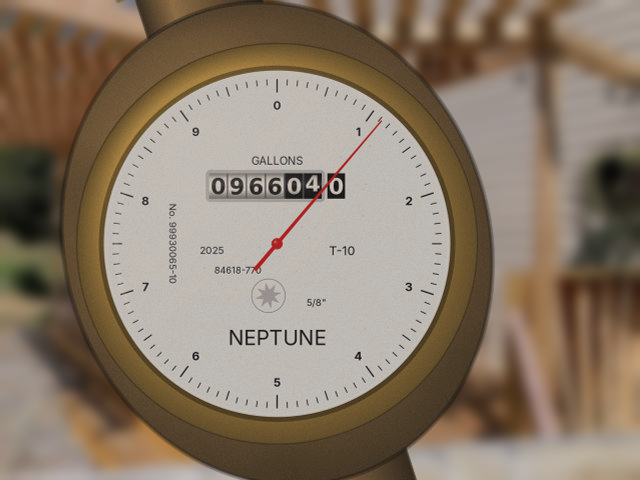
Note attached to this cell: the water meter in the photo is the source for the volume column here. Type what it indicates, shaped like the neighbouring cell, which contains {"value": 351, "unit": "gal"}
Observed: {"value": 966041.1, "unit": "gal"}
